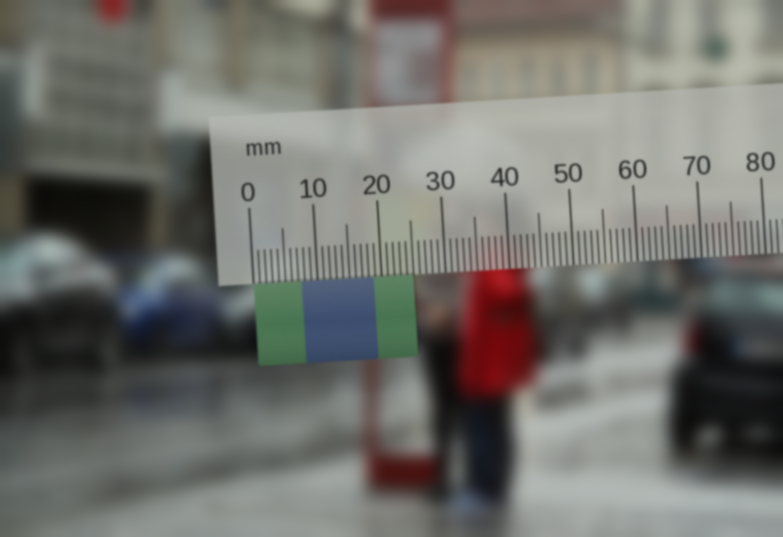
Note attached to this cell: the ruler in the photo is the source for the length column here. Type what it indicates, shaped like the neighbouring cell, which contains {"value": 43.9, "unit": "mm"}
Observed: {"value": 25, "unit": "mm"}
